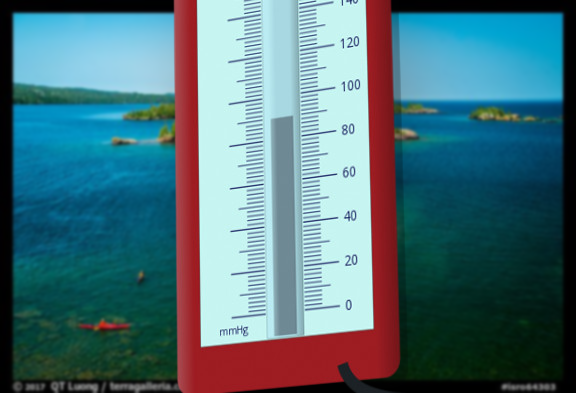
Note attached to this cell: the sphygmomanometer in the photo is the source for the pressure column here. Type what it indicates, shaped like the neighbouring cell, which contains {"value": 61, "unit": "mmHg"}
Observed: {"value": 90, "unit": "mmHg"}
